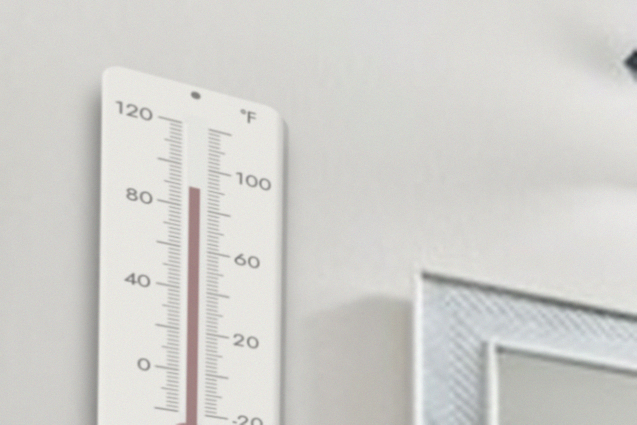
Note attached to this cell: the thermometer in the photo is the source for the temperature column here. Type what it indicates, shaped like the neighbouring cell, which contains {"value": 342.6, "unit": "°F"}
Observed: {"value": 90, "unit": "°F"}
